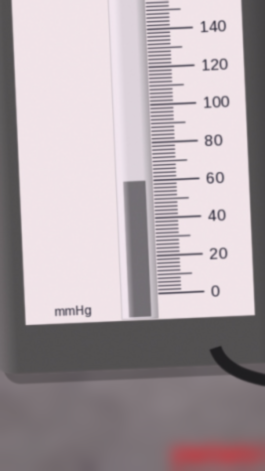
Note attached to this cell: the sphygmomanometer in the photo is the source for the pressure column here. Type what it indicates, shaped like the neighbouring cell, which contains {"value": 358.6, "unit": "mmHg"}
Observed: {"value": 60, "unit": "mmHg"}
